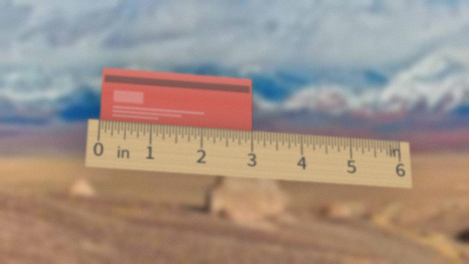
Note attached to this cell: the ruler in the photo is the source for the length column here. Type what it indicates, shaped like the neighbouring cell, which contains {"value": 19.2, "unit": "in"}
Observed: {"value": 3, "unit": "in"}
